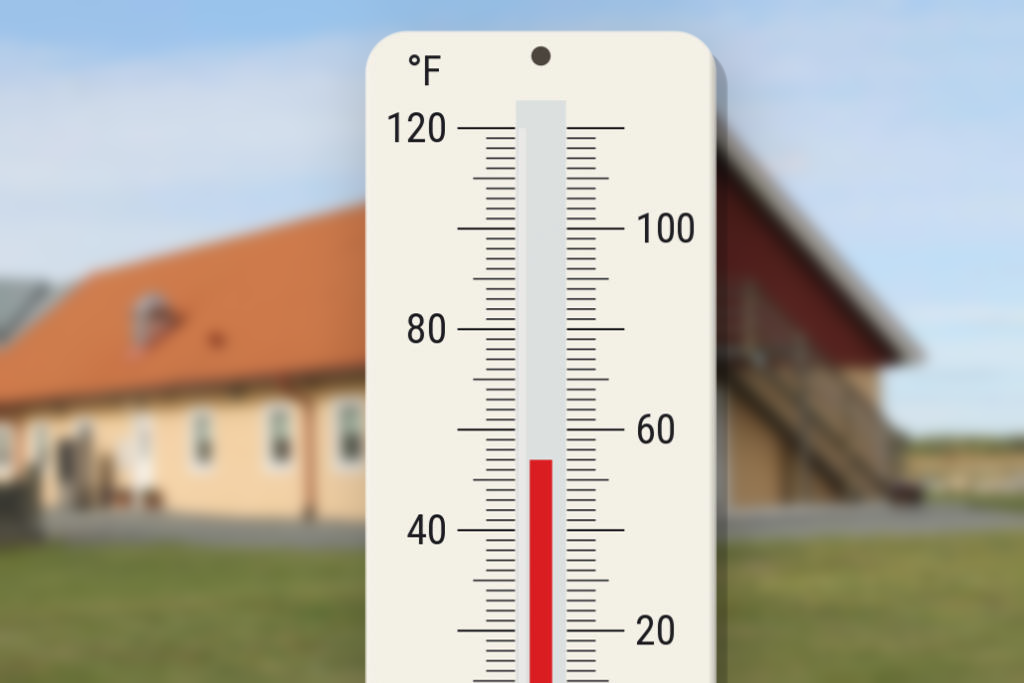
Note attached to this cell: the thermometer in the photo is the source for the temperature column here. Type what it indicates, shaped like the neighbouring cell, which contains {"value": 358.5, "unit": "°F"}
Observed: {"value": 54, "unit": "°F"}
